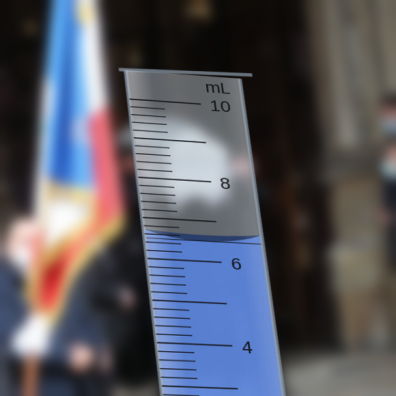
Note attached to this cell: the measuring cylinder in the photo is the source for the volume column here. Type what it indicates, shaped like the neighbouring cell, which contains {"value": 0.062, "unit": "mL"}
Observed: {"value": 6.5, "unit": "mL"}
